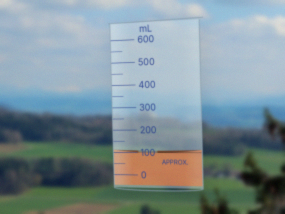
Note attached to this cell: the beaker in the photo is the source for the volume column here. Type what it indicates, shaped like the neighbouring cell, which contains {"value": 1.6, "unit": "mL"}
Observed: {"value": 100, "unit": "mL"}
